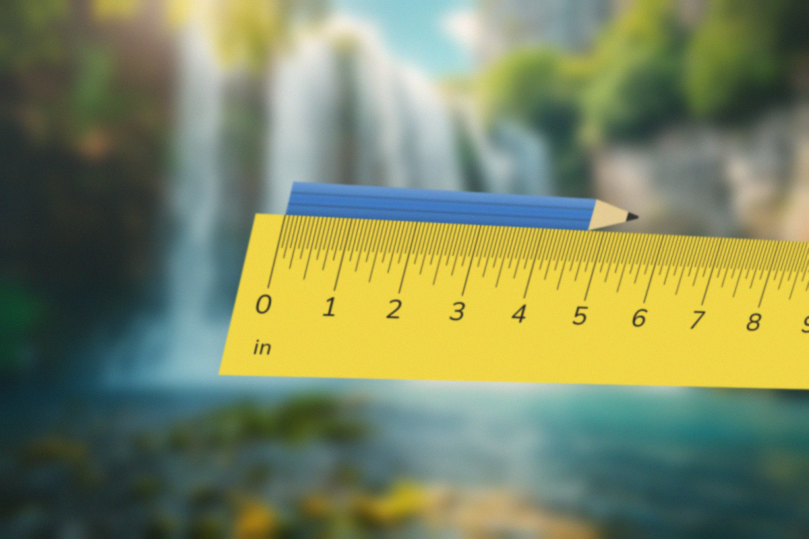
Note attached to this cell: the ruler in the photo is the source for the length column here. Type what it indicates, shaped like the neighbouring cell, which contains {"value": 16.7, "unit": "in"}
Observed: {"value": 5.5, "unit": "in"}
